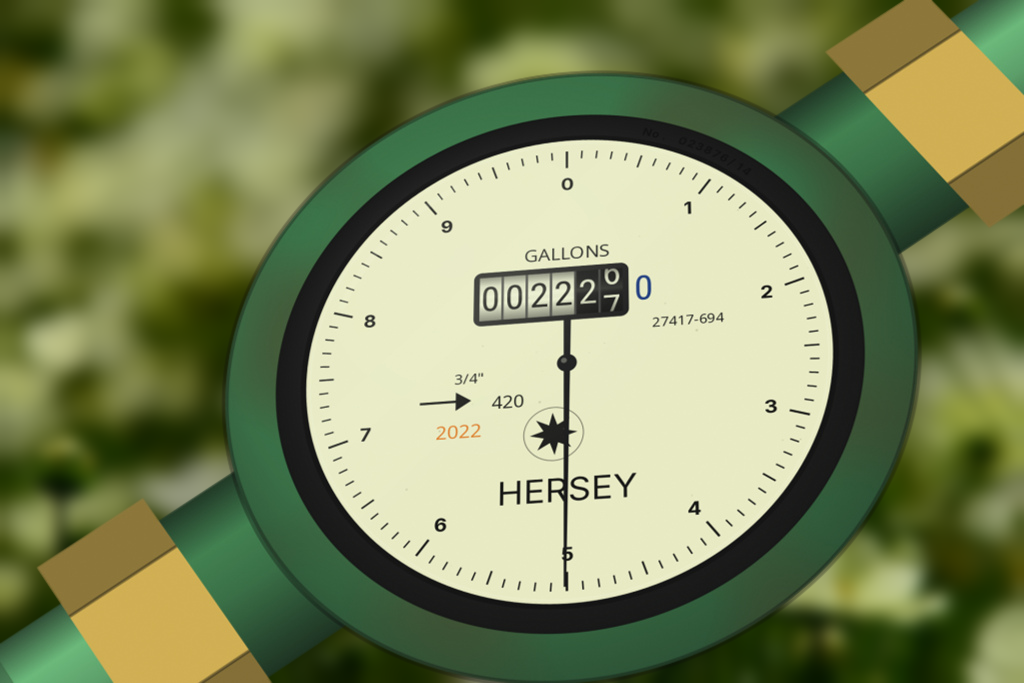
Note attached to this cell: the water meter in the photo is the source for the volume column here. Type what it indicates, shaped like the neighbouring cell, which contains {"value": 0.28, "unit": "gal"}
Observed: {"value": 22265.0, "unit": "gal"}
